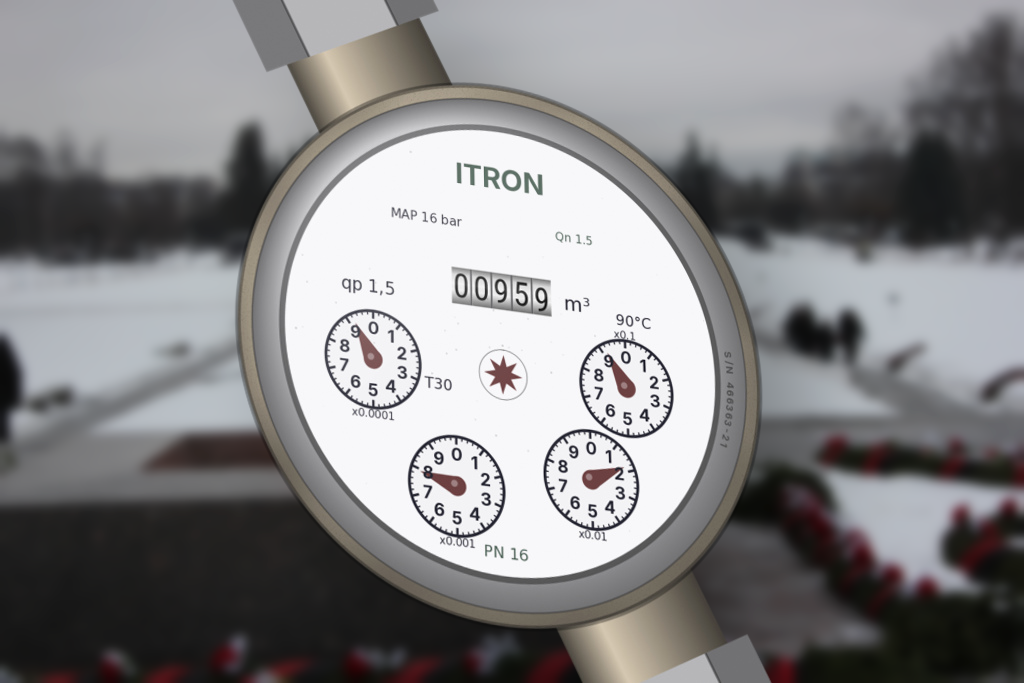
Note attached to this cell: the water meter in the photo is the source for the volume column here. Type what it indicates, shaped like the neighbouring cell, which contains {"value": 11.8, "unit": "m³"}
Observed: {"value": 958.9179, "unit": "m³"}
